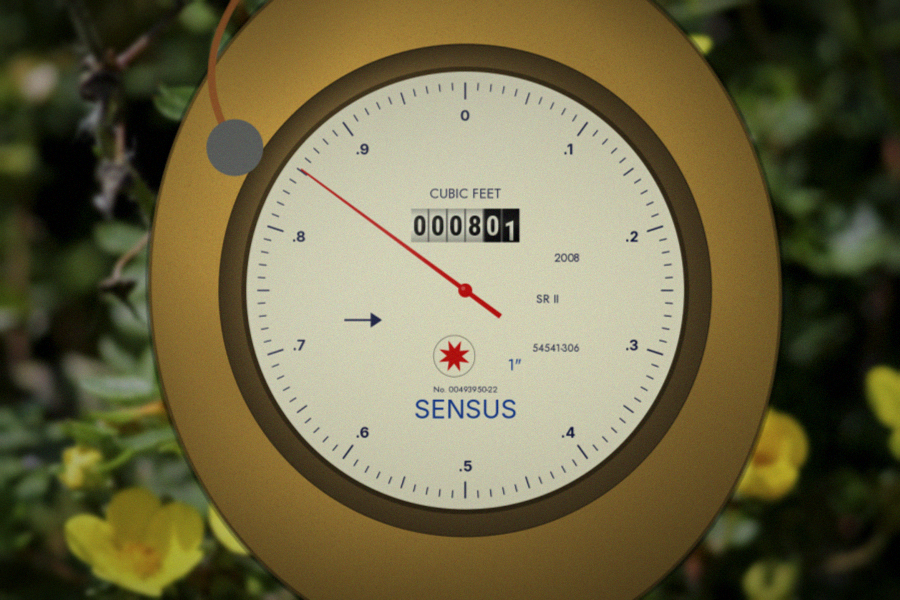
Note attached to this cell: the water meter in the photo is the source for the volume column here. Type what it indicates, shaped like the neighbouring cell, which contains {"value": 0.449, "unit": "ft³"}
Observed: {"value": 800.85, "unit": "ft³"}
